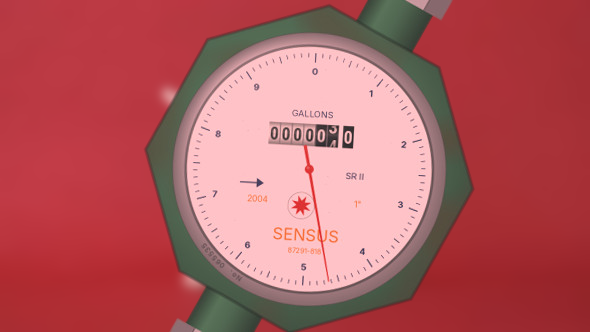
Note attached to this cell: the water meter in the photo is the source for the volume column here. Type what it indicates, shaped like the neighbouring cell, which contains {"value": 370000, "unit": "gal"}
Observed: {"value": 34.6, "unit": "gal"}
